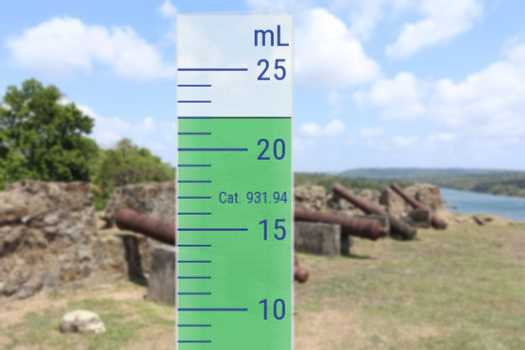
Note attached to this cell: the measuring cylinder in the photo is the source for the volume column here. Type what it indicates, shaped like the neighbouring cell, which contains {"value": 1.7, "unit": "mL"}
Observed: {"value": 22, "unit": "mL"}
